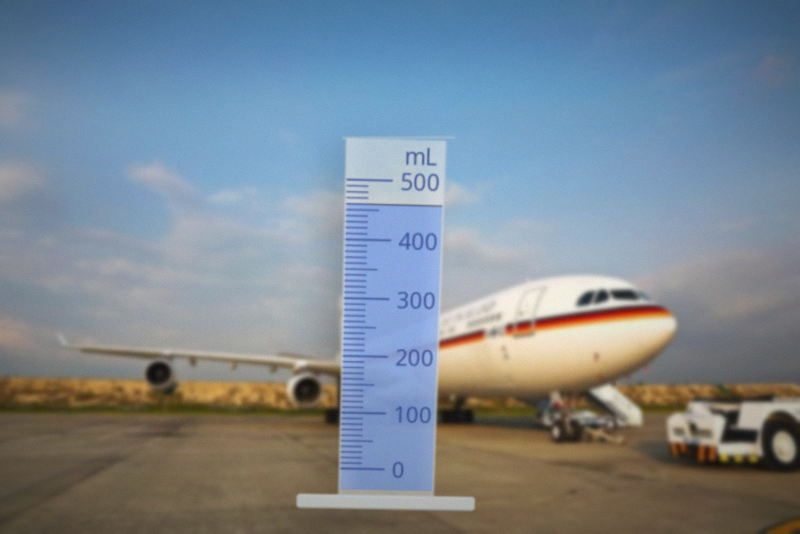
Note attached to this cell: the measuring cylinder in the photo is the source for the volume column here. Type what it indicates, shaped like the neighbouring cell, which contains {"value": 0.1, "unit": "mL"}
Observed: {"value": 460, "unit": "mL"}
